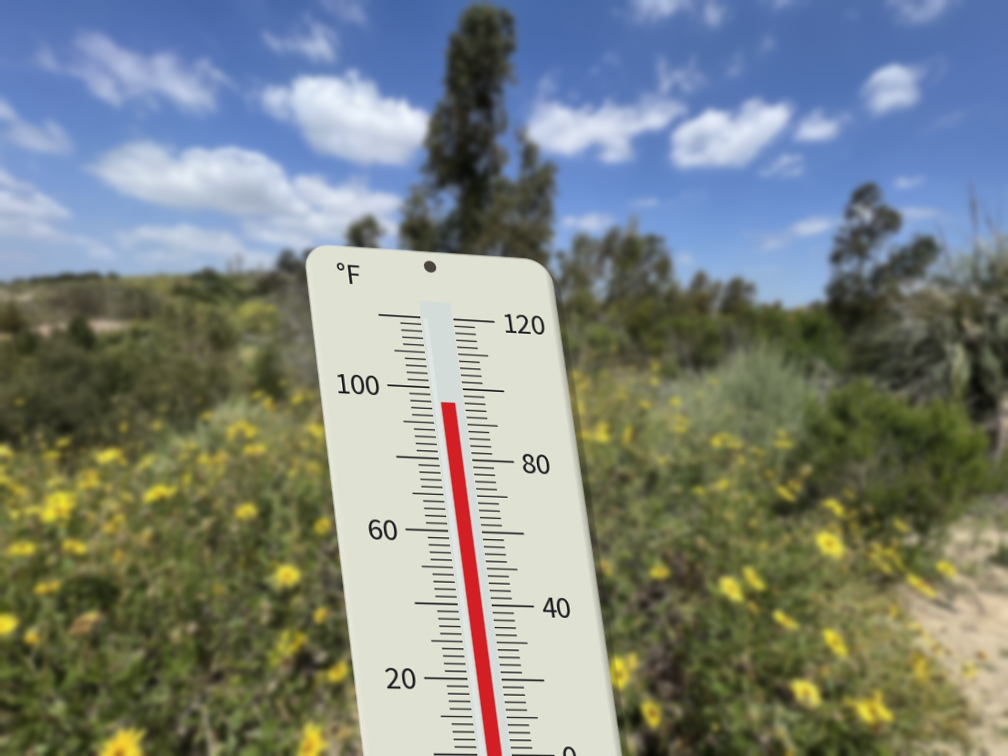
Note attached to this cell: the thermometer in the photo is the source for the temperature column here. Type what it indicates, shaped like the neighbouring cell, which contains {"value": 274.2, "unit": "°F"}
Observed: {"value": 96, "unit": "°F"}
